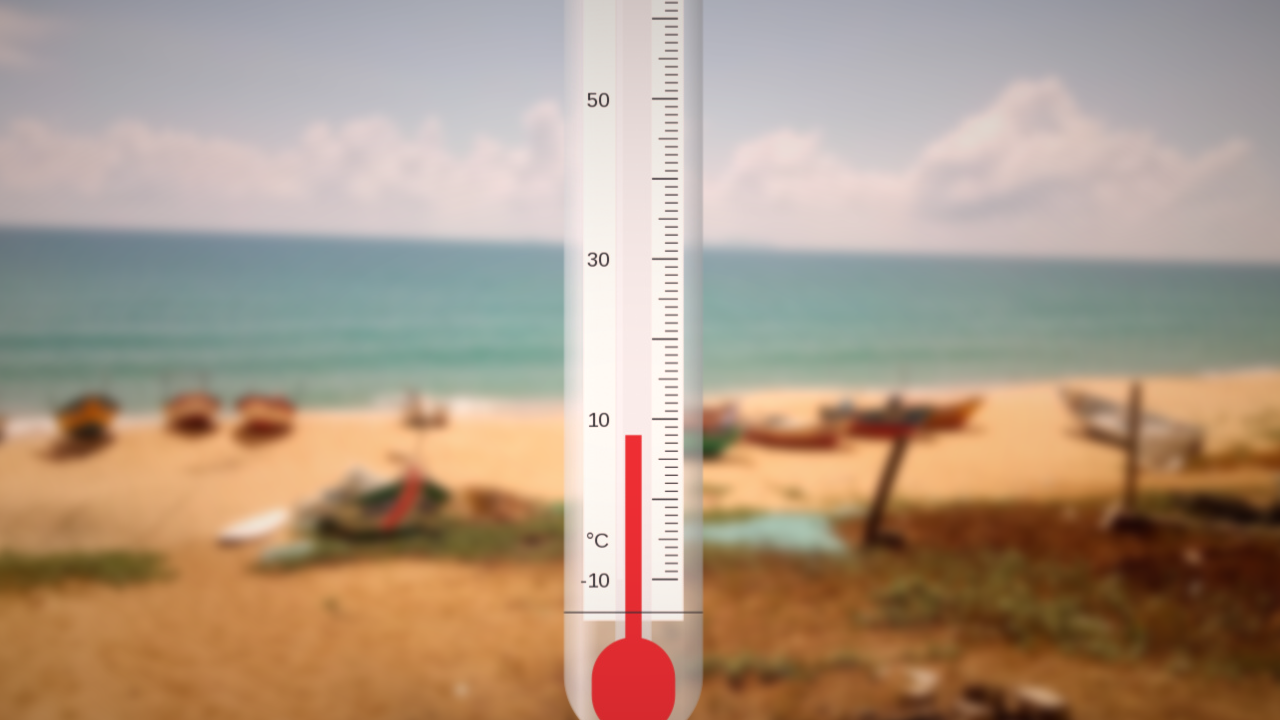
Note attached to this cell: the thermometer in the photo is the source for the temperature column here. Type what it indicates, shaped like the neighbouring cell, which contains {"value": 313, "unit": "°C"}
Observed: {"value": 8, "unit": "°C"}
